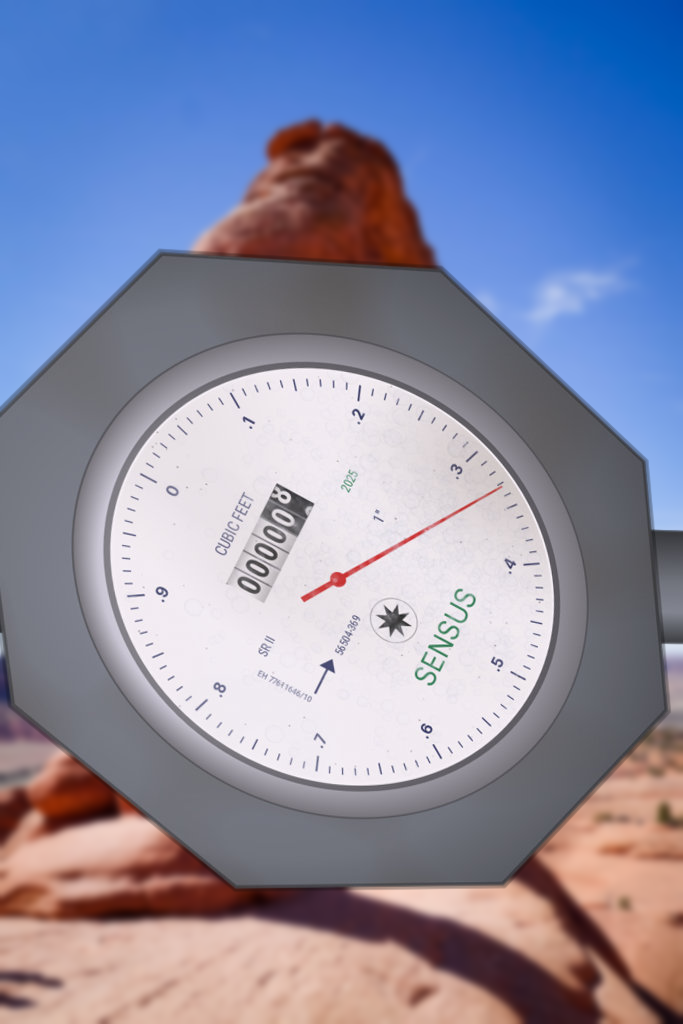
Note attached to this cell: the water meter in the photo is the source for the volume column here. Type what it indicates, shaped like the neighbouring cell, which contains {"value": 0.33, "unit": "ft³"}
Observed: {"value": 8.33, "unit": "ft³"}
